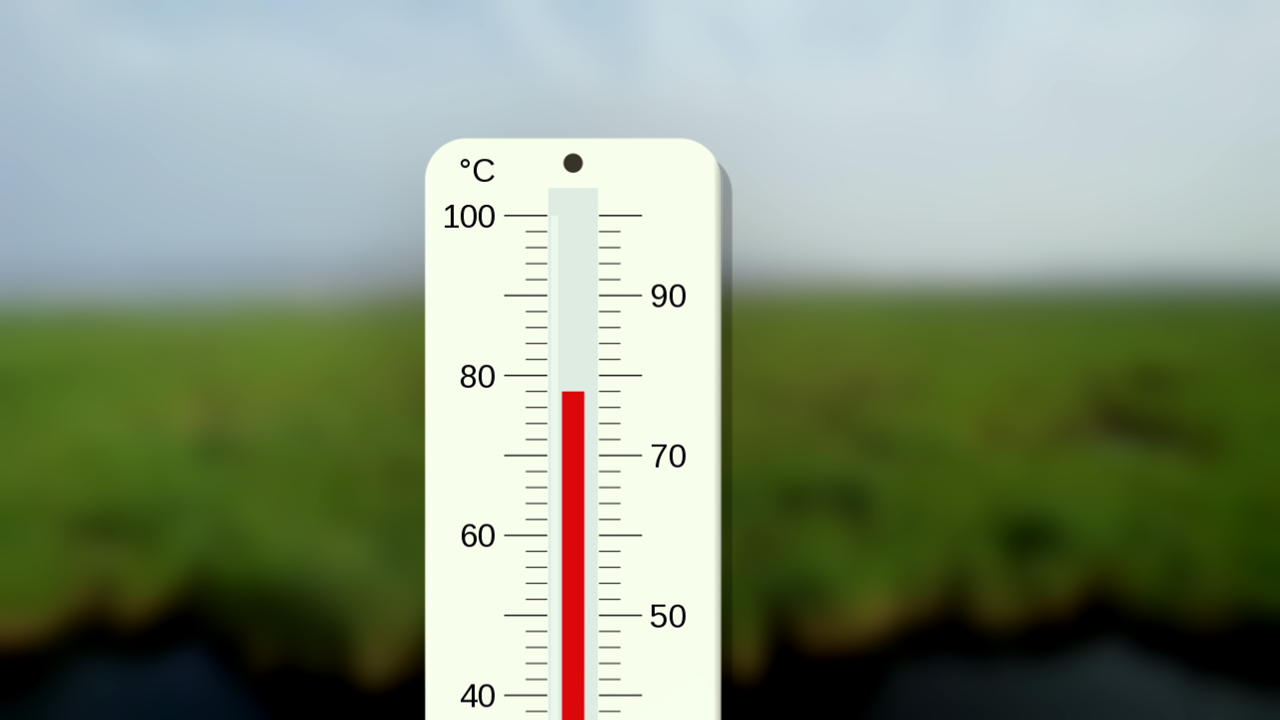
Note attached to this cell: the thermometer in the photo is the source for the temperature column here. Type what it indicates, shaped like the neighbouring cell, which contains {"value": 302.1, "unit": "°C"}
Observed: {"value": 78, "unit": "°C"}
